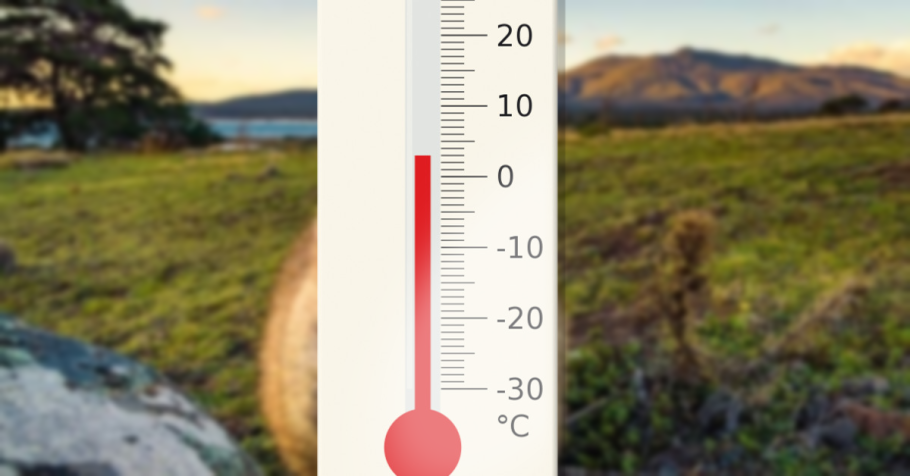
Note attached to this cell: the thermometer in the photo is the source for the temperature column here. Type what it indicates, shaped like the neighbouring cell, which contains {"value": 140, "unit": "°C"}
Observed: {"value": 3, "unit": "°C"}
